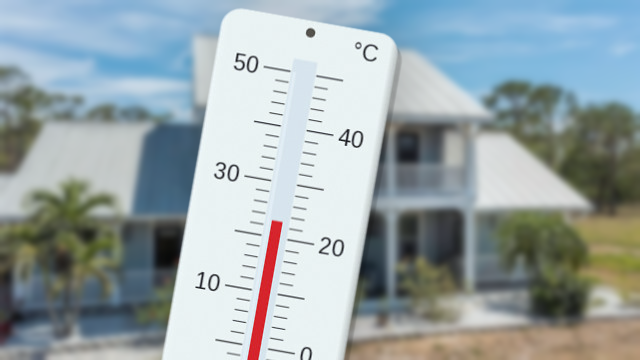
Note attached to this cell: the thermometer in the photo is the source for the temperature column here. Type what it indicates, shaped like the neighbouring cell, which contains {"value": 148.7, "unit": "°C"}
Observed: {"value": 23, "unit": "°C"}
